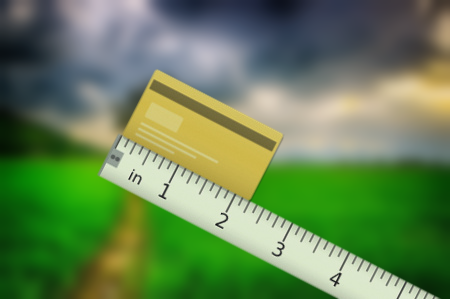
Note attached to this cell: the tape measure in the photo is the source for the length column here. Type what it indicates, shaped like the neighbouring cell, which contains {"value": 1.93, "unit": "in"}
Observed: {"value": 2.25, "unit": "in"}
